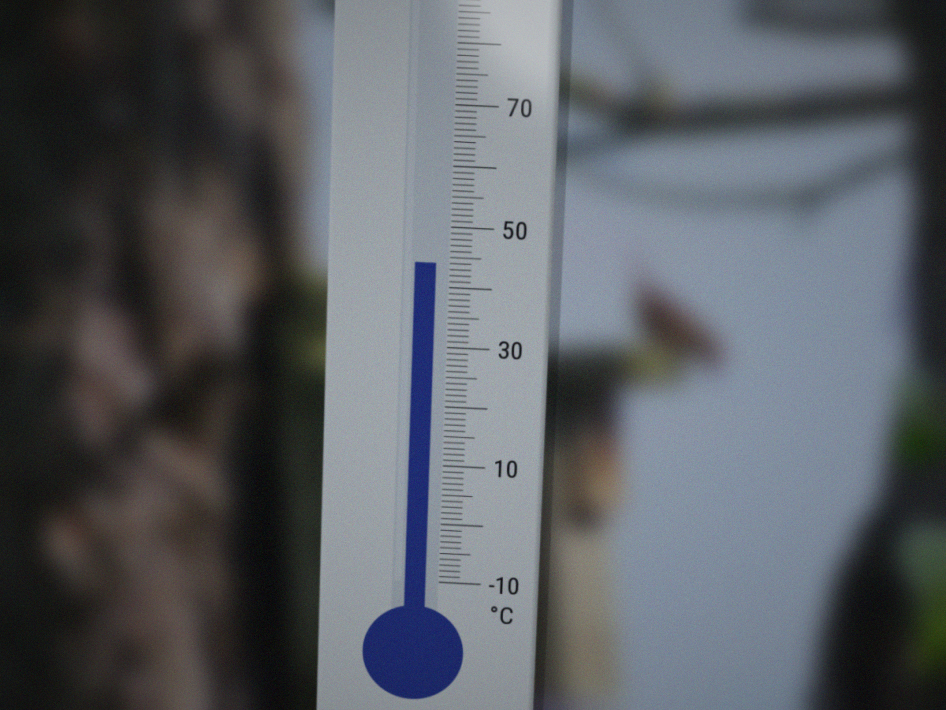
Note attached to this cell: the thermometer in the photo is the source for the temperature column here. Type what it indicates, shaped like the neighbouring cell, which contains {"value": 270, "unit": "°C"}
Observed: {"value": 44, "unit": "°C"}
